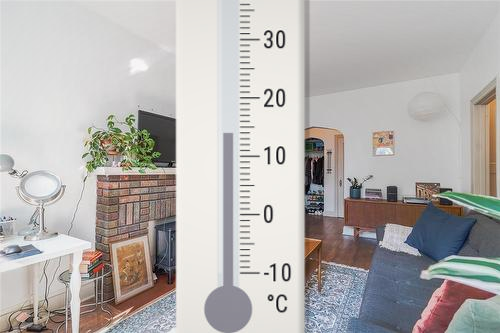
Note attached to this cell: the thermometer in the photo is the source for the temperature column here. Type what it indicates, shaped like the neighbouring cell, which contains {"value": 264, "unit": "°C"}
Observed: {"value": 14, "unit": "°C"}
